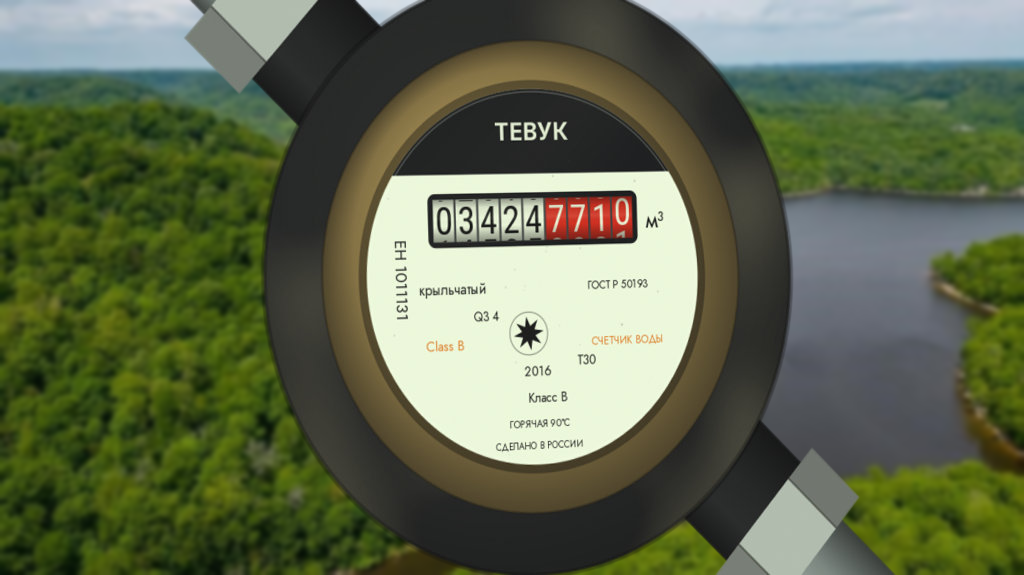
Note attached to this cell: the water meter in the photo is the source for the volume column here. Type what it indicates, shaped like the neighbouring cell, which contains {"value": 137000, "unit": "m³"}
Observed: {"value": 3424.7710, "unit": "m³"}
